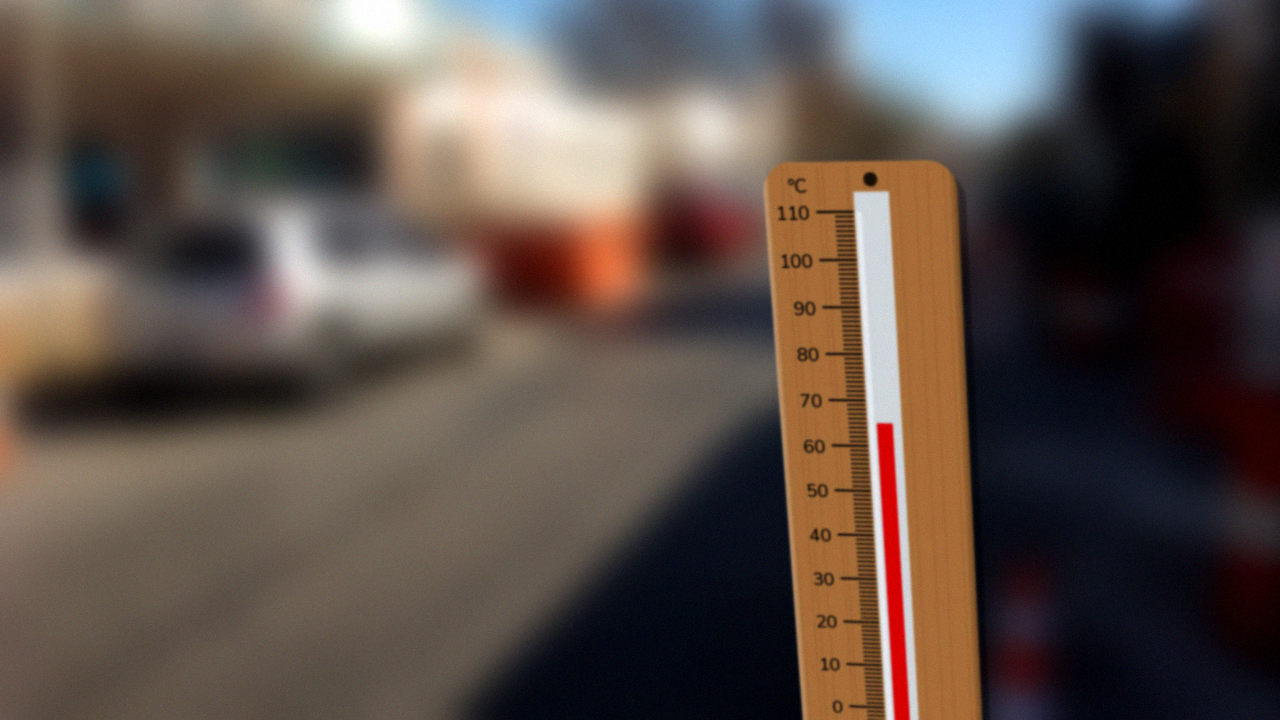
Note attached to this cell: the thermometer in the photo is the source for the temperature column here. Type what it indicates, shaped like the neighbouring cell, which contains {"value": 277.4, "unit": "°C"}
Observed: {"value": 65, "unit": "°C"}
